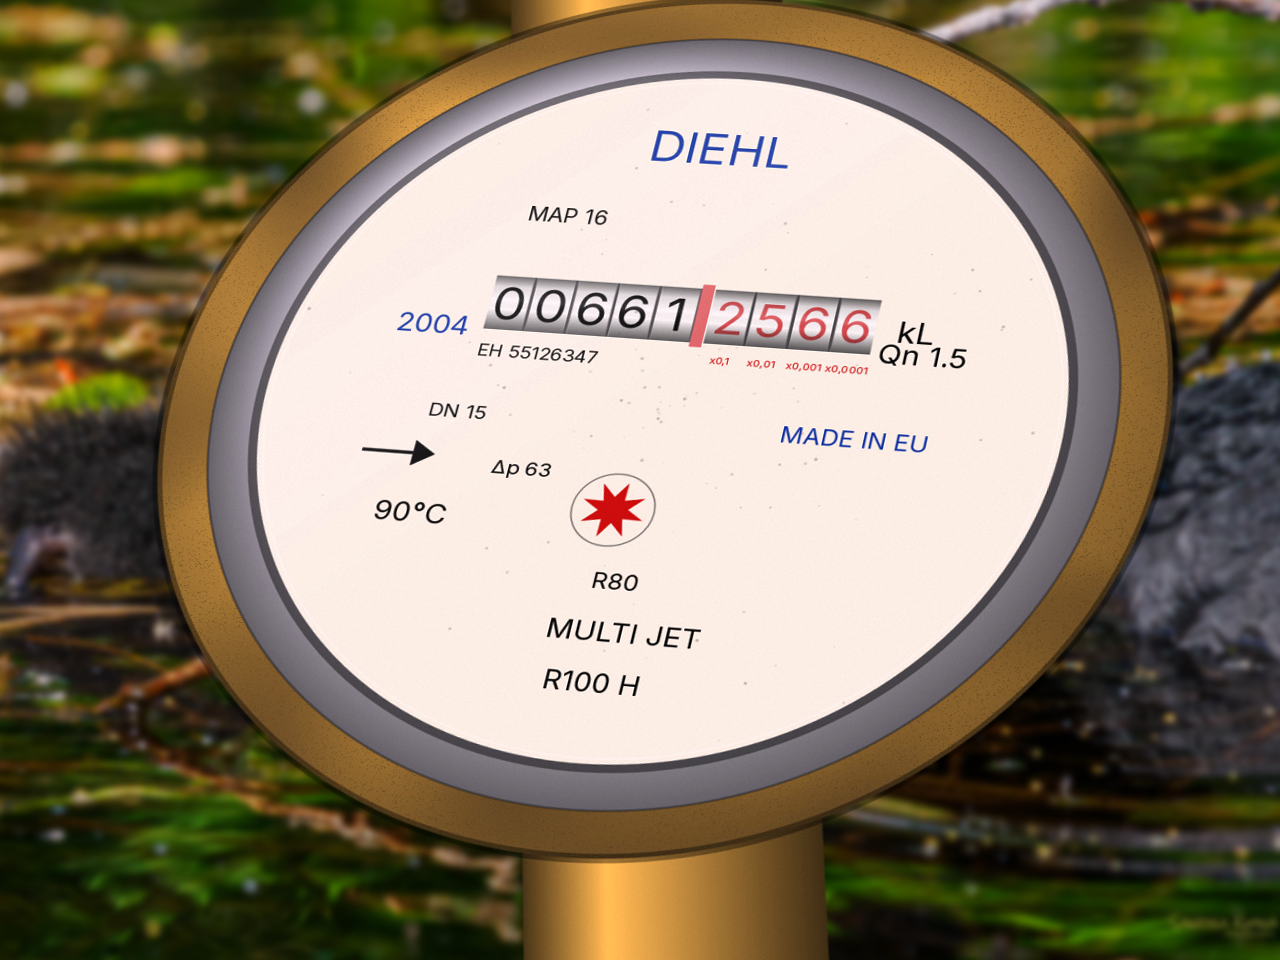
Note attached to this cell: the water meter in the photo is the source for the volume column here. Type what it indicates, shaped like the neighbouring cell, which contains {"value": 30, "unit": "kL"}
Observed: {"value": 661.2566, "unit": "kL"}
